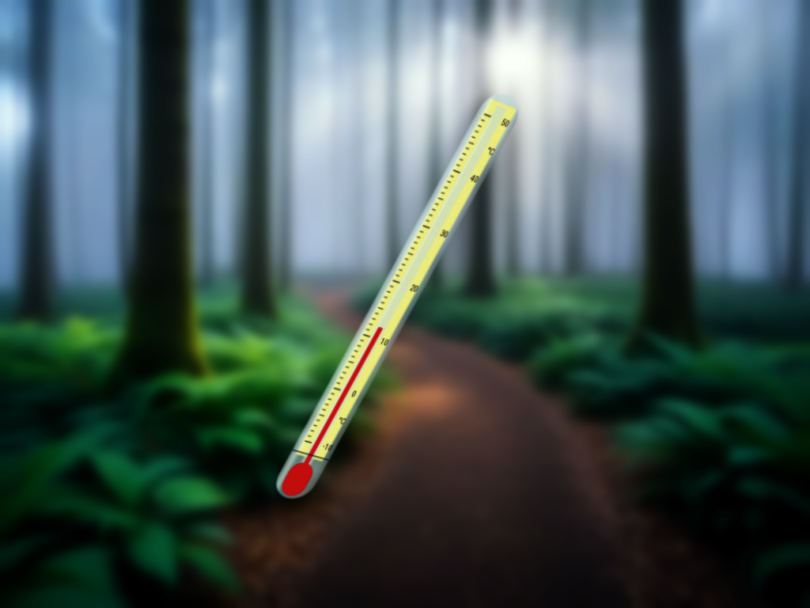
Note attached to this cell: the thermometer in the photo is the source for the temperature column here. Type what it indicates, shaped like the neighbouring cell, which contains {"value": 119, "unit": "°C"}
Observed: {"value": 12, "unit": "°C"}
